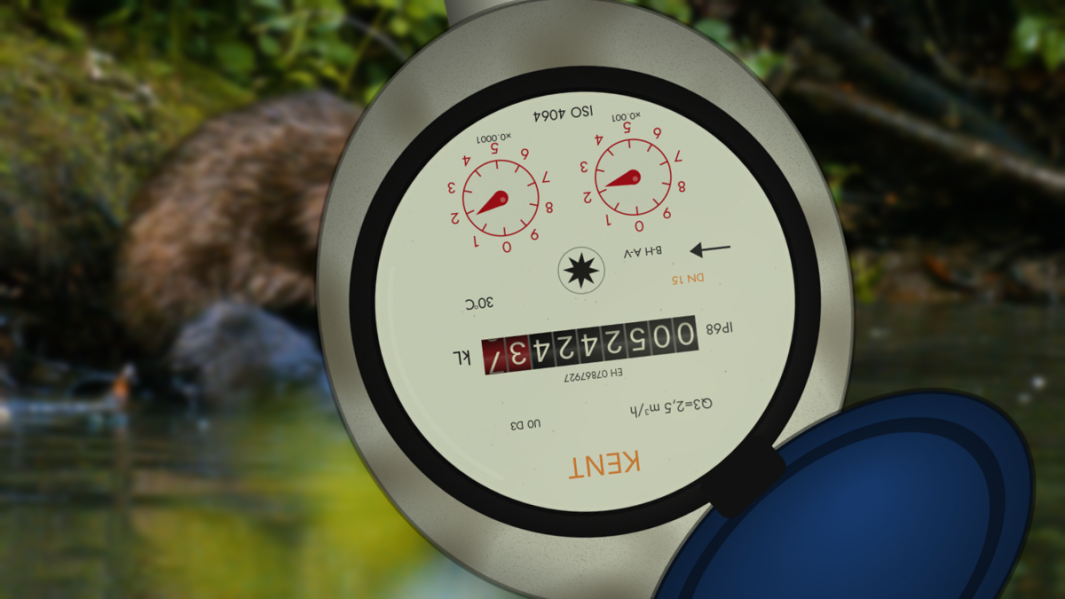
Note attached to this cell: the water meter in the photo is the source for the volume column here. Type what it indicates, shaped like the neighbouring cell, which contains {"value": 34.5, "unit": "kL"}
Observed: {"value": 52424.3721, "unit": "kL"}
